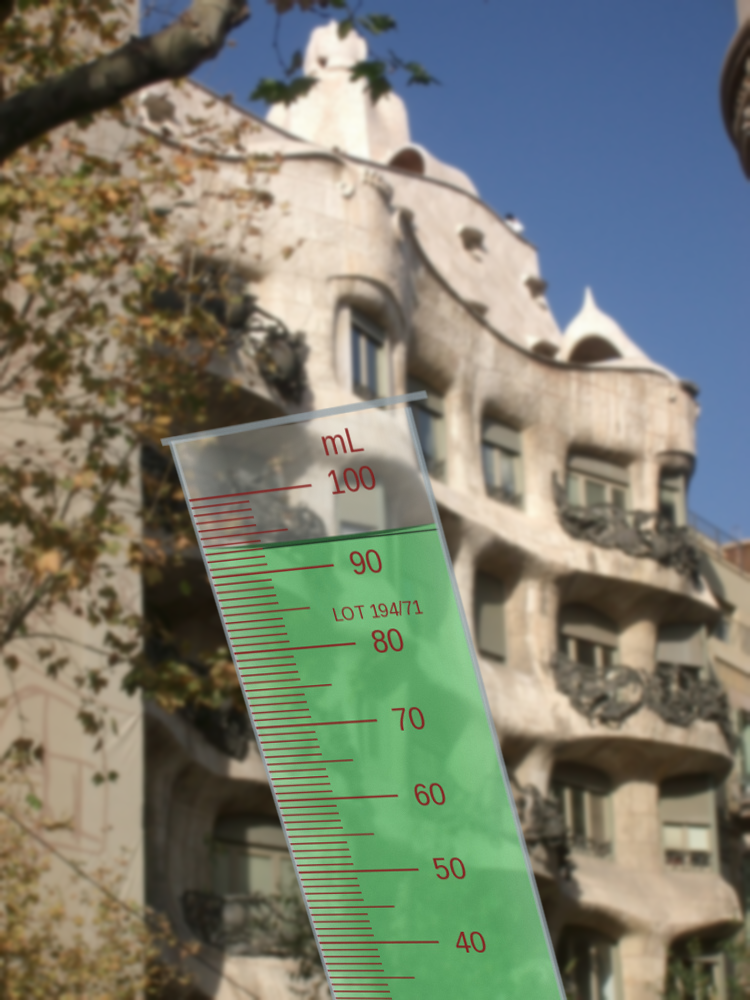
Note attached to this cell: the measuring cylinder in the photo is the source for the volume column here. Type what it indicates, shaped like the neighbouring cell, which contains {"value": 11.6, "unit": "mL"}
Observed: {"value": 93, "unit": "mL"}
